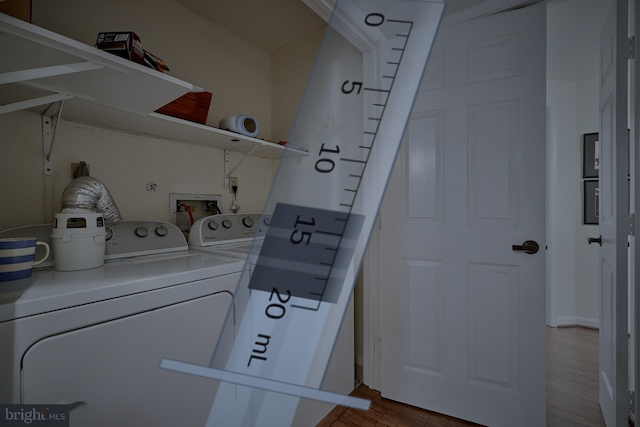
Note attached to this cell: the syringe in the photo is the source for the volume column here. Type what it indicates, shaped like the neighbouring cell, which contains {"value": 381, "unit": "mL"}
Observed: {"value": 13.5, "unit": "mL"}
